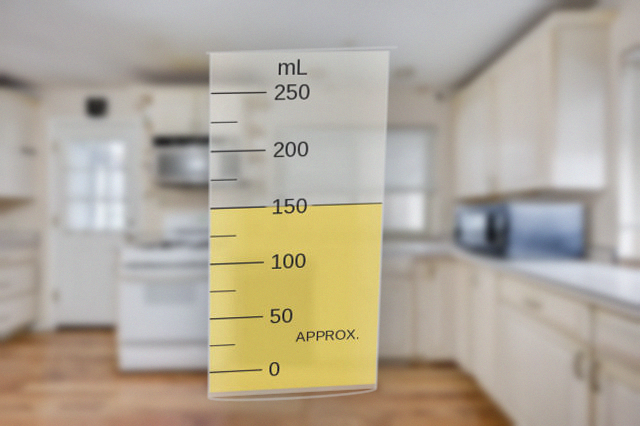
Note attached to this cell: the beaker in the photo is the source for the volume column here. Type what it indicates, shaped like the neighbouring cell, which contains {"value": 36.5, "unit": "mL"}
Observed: {"value": 150, "unit": "mL"}
